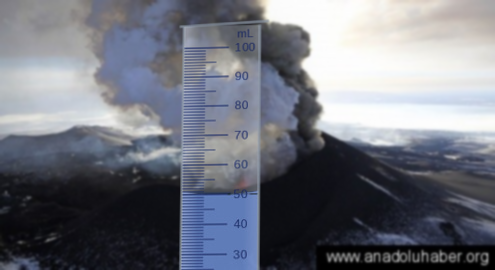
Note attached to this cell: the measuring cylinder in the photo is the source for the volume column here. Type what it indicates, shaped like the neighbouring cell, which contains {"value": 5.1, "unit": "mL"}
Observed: {"value": 50, "unit": "mL"}
